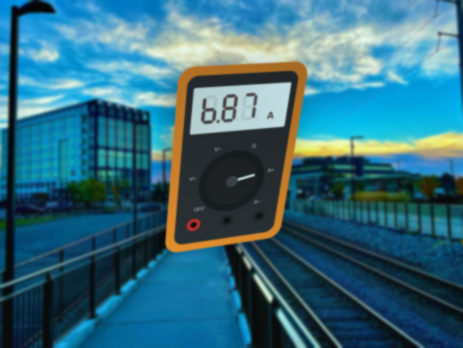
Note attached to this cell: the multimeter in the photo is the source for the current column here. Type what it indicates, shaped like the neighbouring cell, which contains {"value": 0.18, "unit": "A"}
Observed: {"value": 6.87, "unit": "A"}
